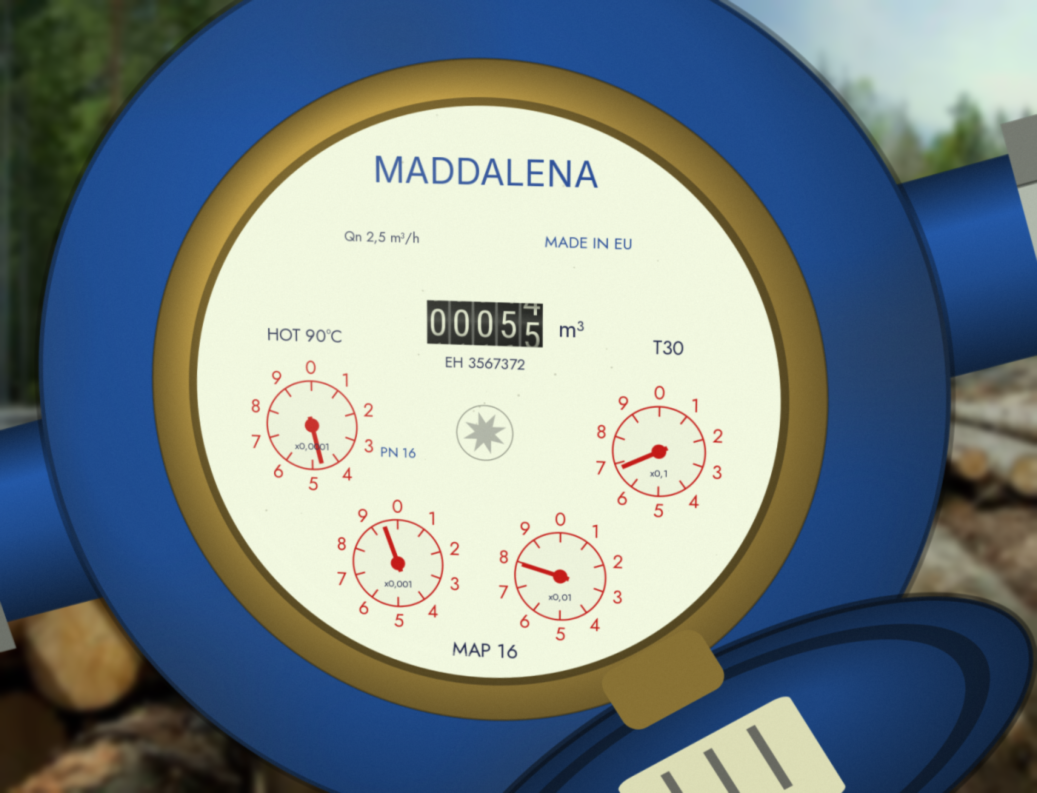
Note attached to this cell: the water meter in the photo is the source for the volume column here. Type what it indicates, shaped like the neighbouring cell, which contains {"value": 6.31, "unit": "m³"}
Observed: {"value": 54.6794, "unit": "m³"}
